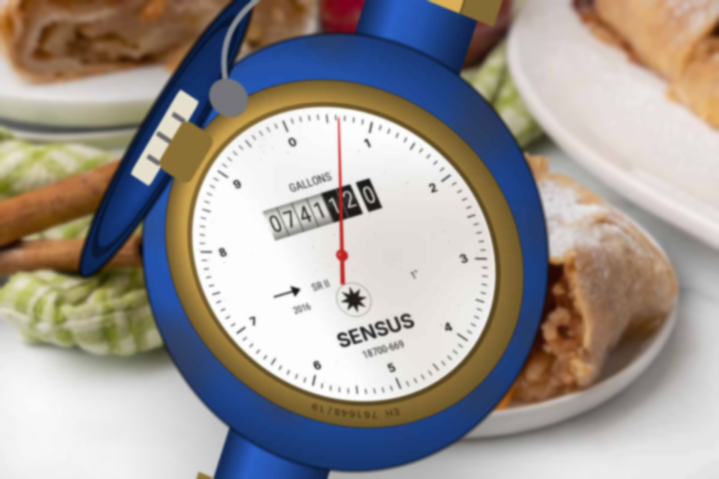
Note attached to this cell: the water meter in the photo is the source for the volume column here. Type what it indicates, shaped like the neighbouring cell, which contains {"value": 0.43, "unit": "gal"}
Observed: {"value": 741120.6, "unit": "gal"}
